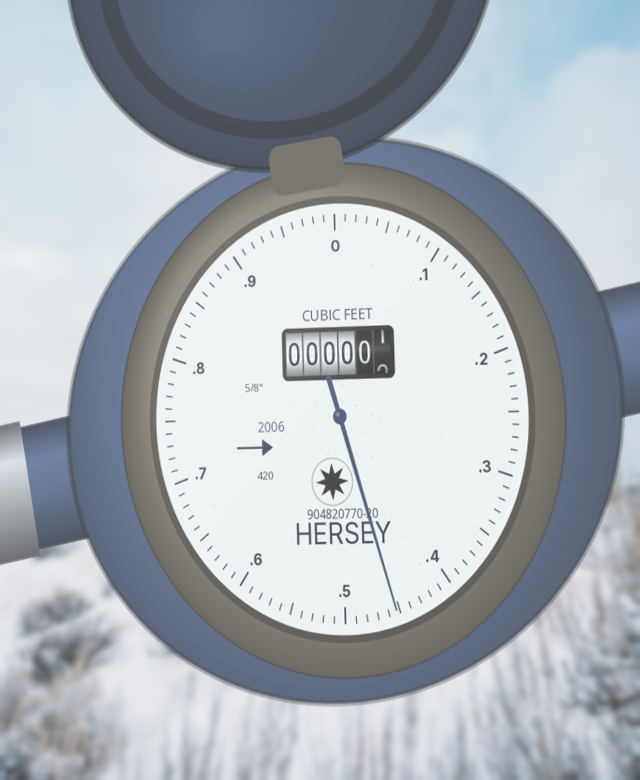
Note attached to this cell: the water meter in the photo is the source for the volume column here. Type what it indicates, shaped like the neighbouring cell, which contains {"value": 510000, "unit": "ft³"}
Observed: {"value": 1.45, "unit": "ft³"}
